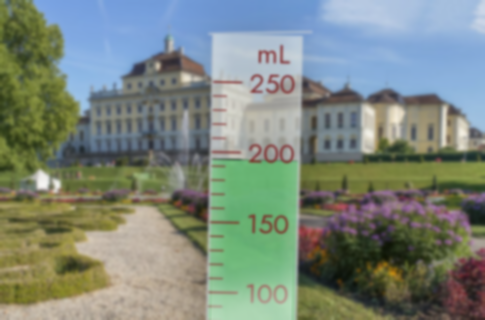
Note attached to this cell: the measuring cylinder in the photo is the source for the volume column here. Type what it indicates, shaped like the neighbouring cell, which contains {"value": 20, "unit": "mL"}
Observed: {"value": 195, "unit": "mL"}
